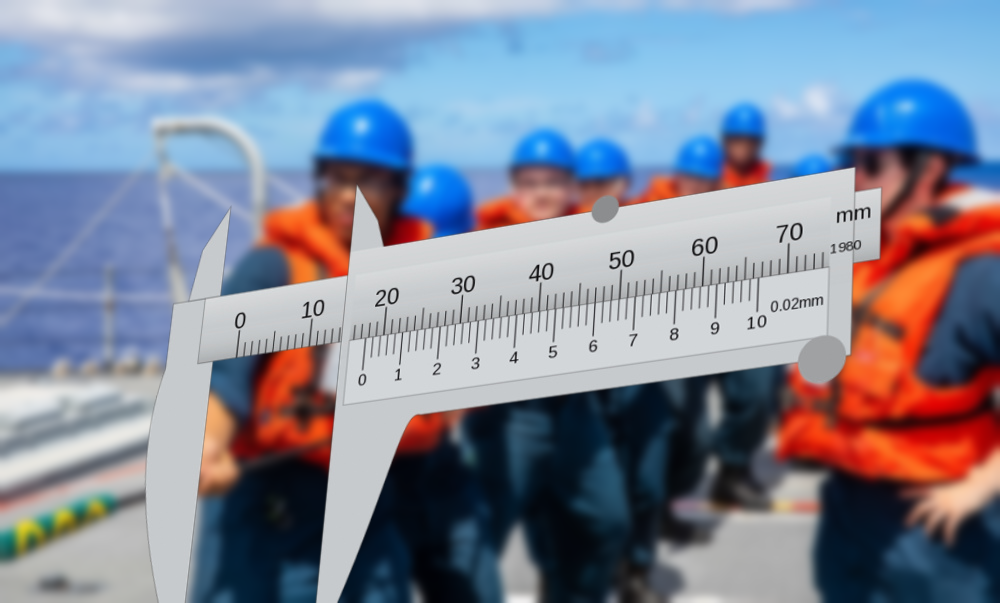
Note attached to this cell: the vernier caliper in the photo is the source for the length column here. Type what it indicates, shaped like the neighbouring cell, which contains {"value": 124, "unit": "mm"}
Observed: {"value": 17.6, "unit": "mm"}
